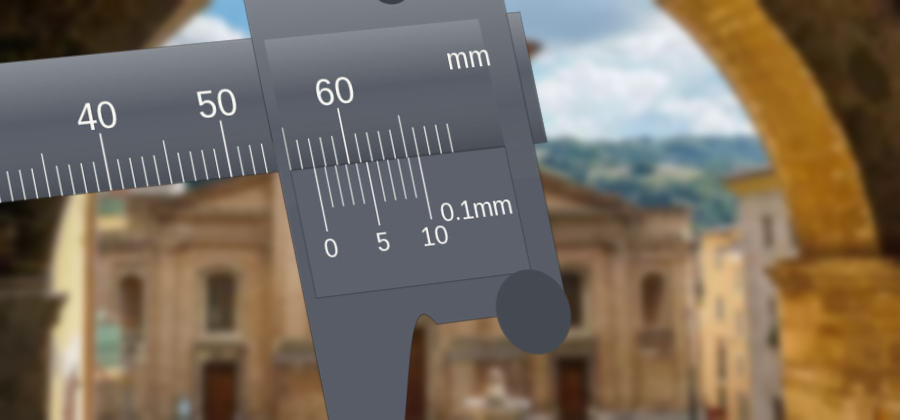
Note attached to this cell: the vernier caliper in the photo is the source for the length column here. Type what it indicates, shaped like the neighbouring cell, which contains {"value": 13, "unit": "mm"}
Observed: {"value": 57.0, "unit": "mm"}
